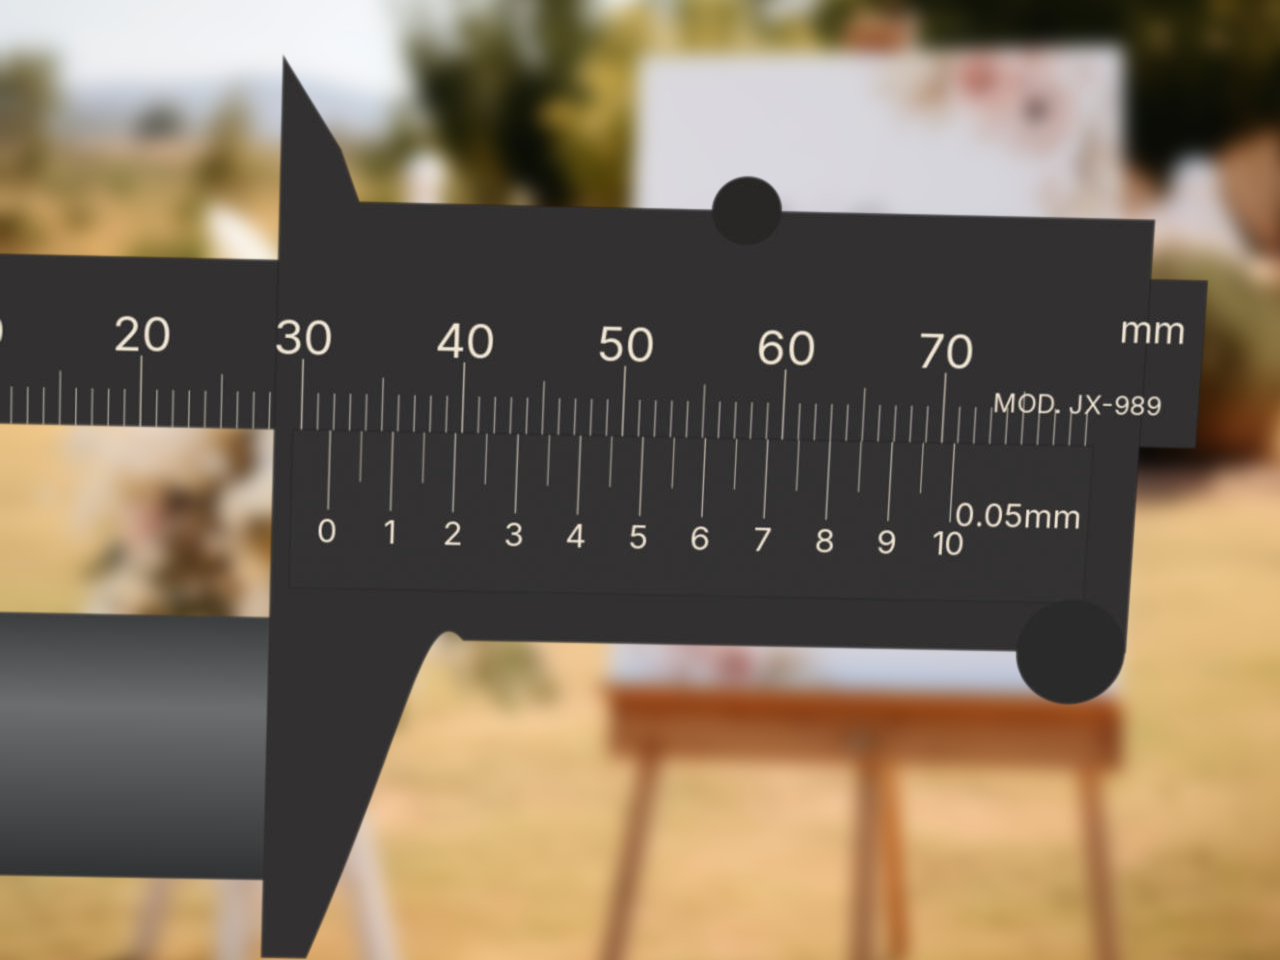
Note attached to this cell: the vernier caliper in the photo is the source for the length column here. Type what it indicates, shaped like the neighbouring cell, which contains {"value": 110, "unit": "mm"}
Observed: {"value": 31.8, "unit": "mm"}
